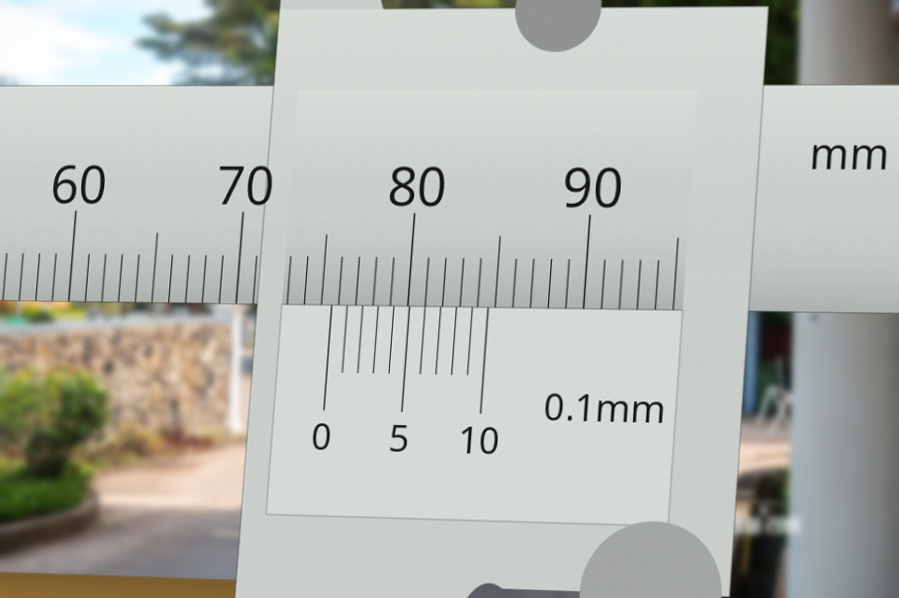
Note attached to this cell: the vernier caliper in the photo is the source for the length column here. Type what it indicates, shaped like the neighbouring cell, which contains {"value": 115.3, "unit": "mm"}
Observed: {"value": 75.6, "unit": "mm"}
